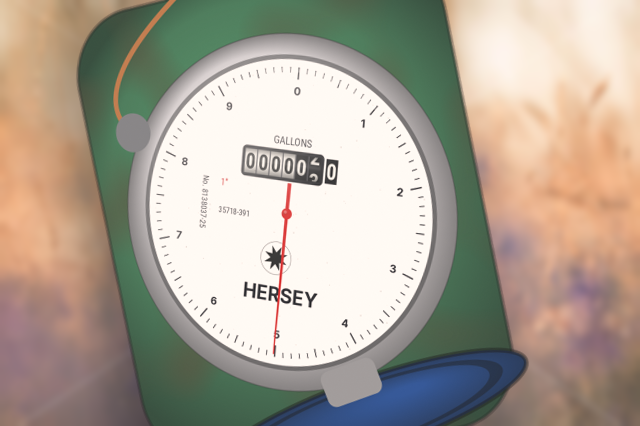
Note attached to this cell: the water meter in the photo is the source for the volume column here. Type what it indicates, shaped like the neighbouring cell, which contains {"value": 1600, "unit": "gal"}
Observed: {"value": 25.0, "unit": "gal"}
